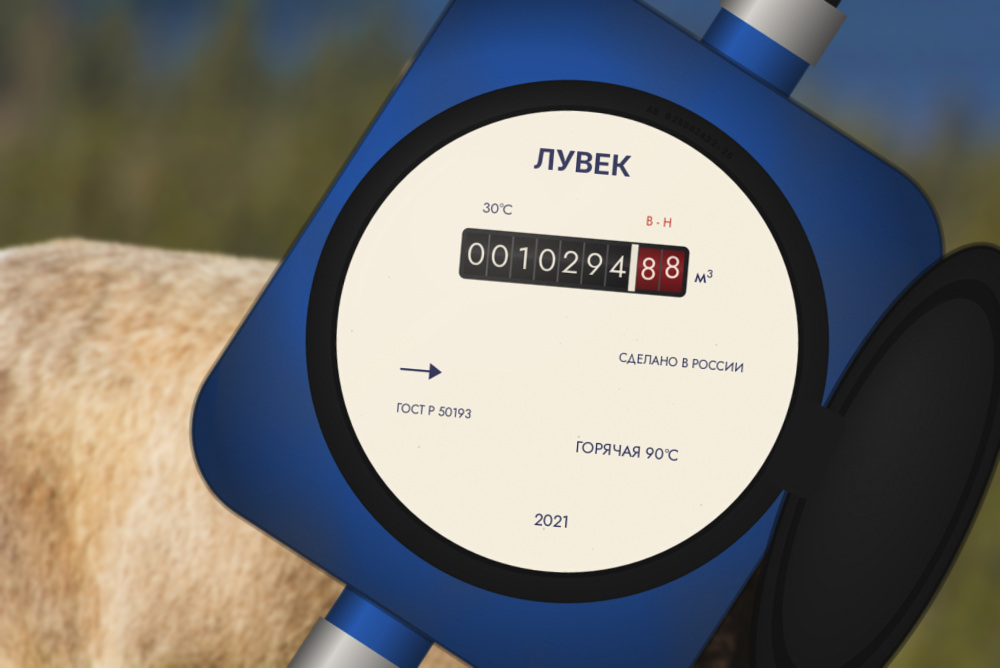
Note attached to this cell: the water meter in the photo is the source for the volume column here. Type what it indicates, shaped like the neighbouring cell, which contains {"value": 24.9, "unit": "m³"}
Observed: {"value": 10294.88, "unit": "m³"}
